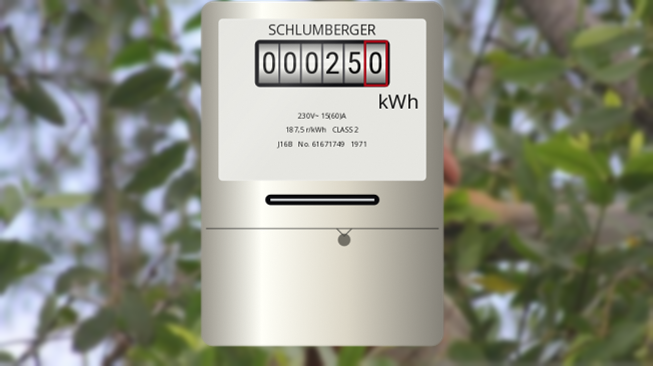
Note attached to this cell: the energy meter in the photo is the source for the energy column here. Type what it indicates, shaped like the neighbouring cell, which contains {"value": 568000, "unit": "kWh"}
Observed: {"value": 25.0, "unit": "kWh"}
